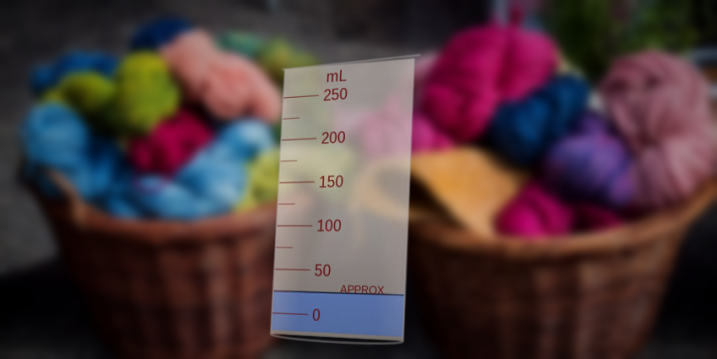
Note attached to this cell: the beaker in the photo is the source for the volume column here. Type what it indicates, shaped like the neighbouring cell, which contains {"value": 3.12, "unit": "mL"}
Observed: {"value": 25, "unit": "mL"}
